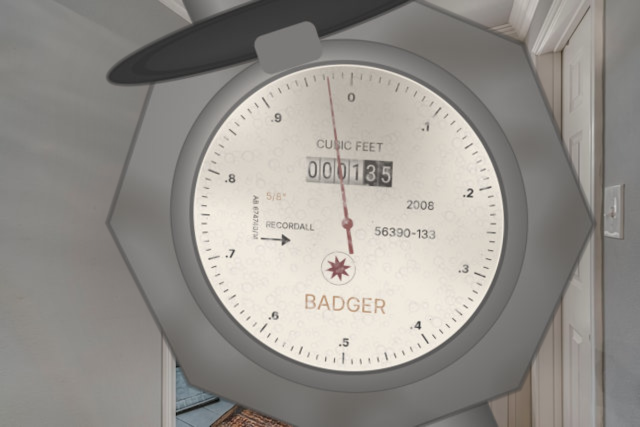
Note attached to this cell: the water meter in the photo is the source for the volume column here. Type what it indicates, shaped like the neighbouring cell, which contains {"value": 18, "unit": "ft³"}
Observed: {"value": 134.97, "unit": "ft³"}
